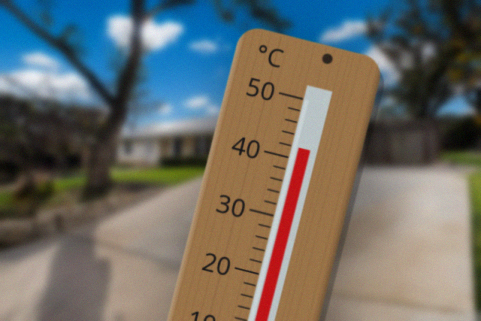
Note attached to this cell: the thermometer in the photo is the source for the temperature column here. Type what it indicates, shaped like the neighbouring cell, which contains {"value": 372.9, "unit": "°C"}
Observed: {"value": 42, "unit": "°C"}
